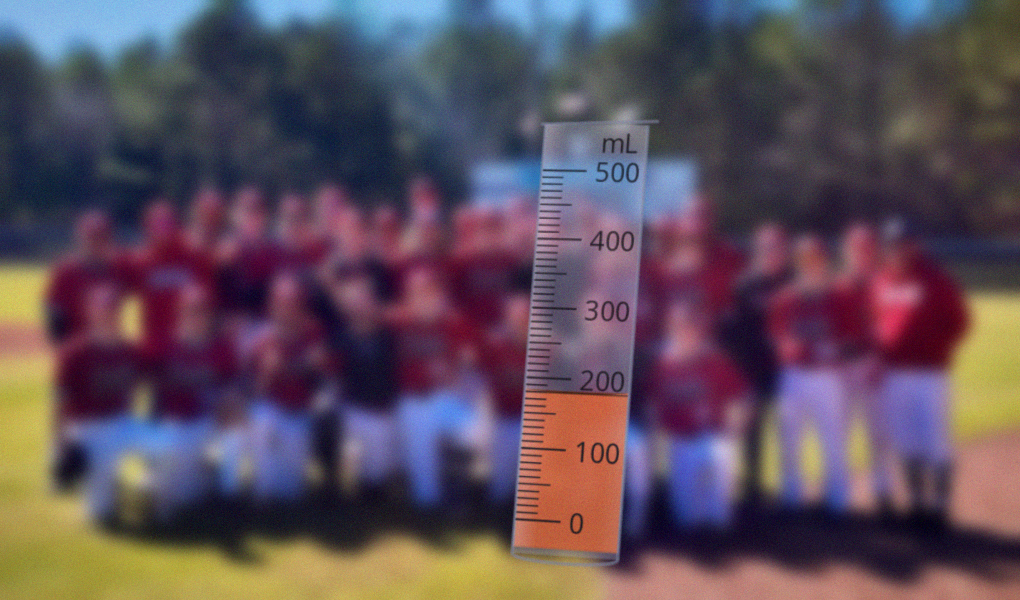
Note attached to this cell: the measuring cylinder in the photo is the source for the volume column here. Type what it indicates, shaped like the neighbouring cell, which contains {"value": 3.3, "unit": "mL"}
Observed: {"value": 180, "unit": "mL"}
